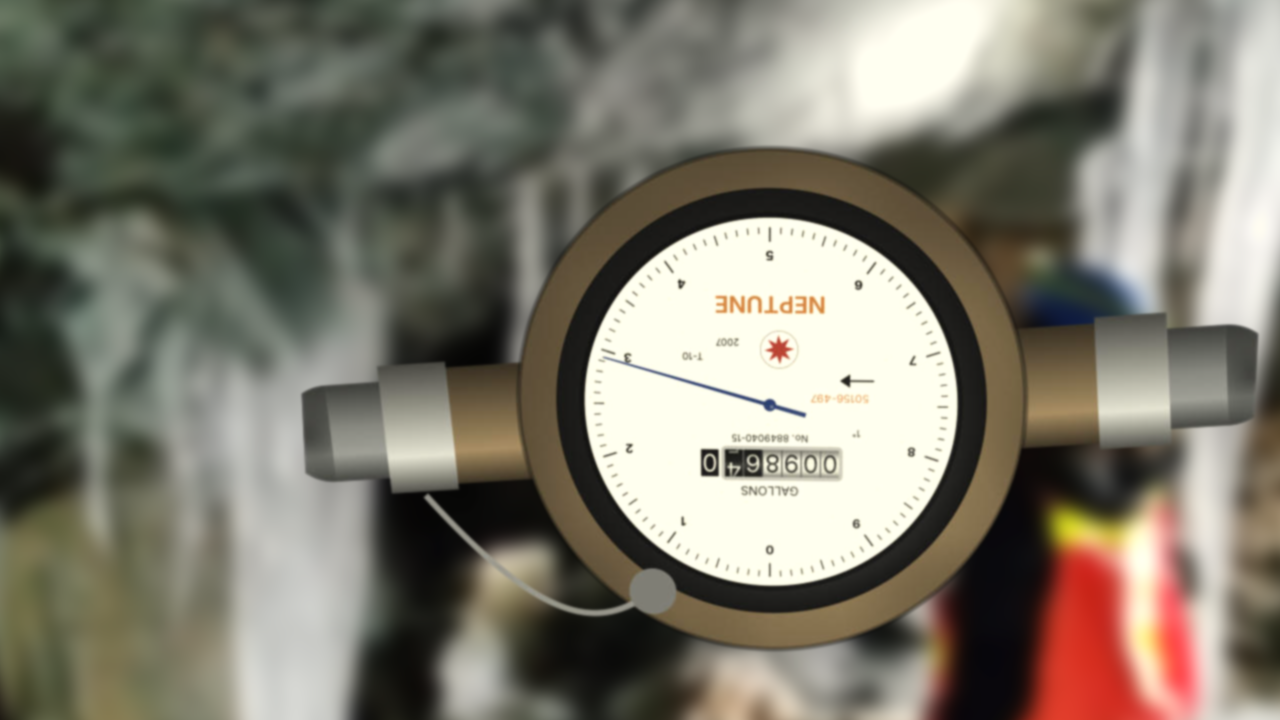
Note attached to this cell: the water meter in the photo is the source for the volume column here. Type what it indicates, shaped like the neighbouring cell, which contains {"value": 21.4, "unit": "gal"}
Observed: {"value": 98642.9, "unit": "gal"}
